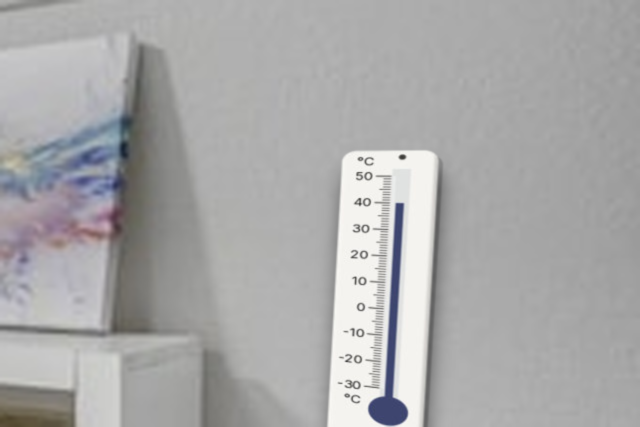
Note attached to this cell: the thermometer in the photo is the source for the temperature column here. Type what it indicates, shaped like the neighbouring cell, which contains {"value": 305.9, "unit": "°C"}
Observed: {"value": 40, "unit": "°C"}
